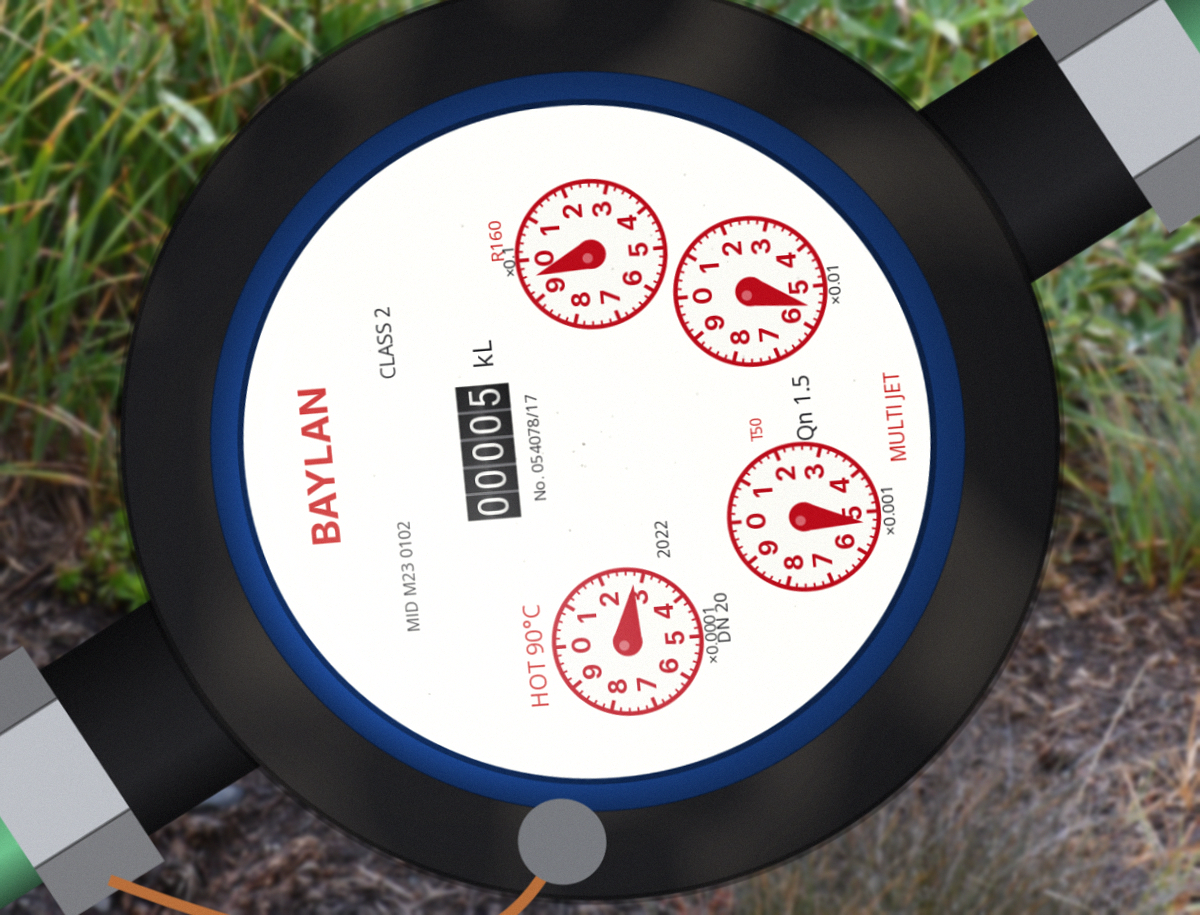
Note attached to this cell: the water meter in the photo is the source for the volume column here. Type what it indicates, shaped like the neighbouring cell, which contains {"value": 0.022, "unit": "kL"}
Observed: {"value": 4.9552, "unit": "kL"}
